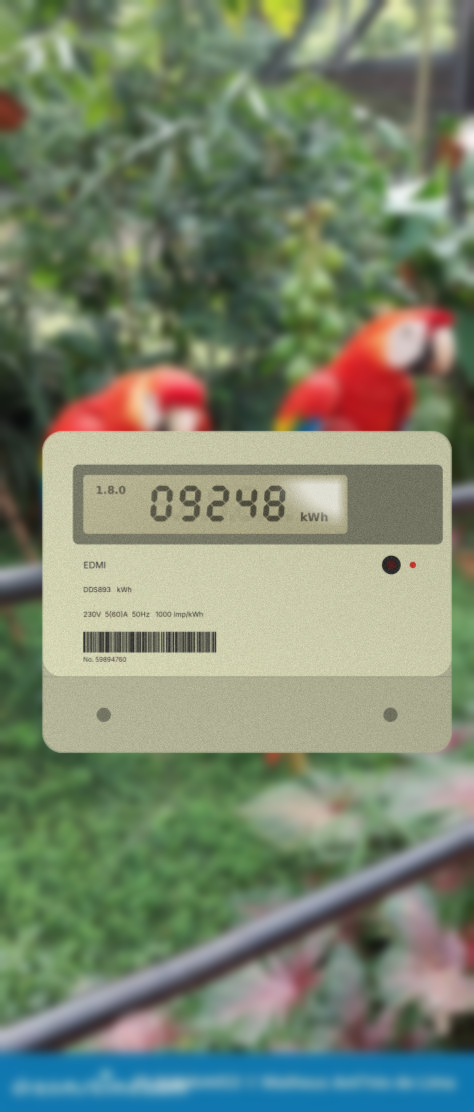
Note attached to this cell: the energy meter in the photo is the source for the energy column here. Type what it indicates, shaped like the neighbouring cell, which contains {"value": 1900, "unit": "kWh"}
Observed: {"value": 9248, "unit": "kWh"}
